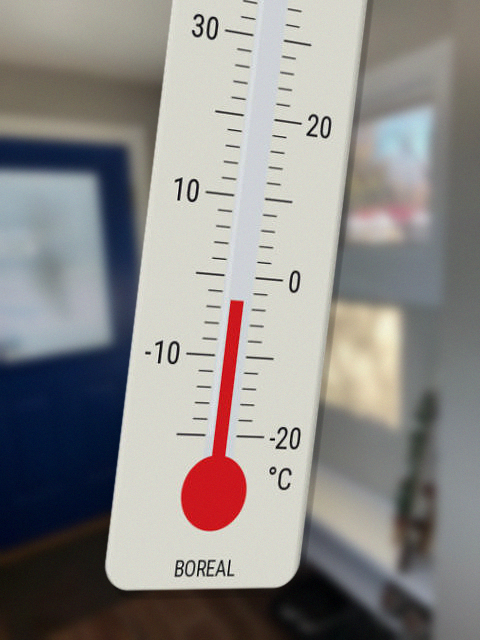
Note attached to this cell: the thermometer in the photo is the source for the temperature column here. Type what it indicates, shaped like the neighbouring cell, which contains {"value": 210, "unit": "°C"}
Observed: {"value": -3, "unit": "°C"}
